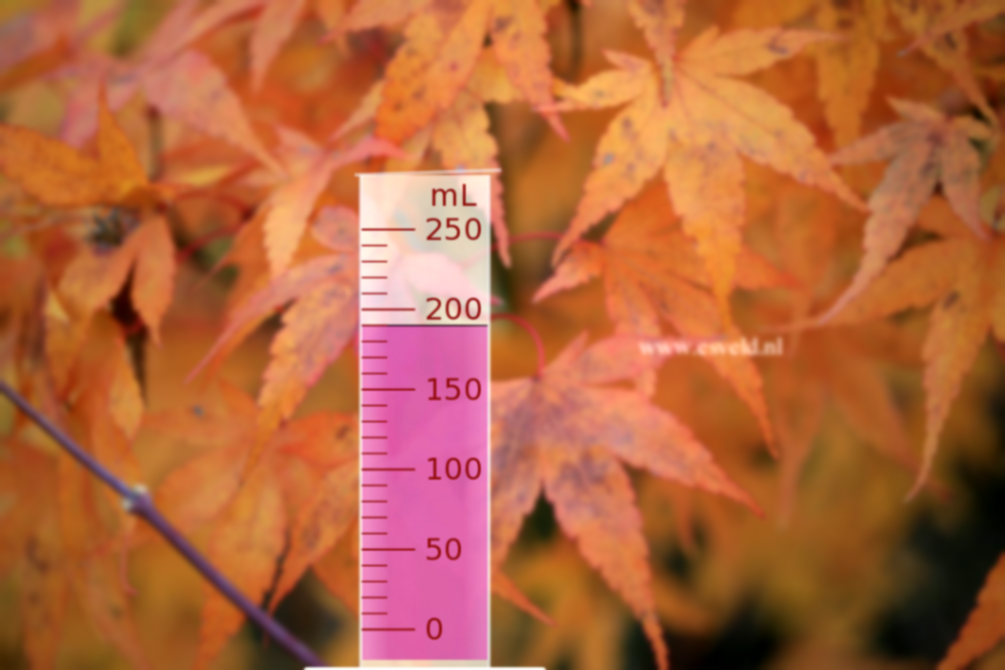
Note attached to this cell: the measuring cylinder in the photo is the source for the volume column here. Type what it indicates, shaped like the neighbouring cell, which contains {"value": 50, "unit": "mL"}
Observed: {"value": 190, "unit": "mL"}
